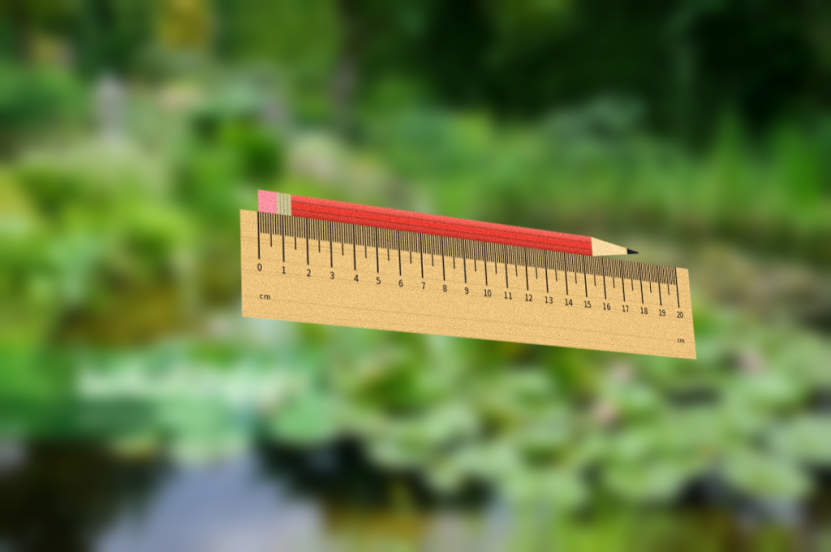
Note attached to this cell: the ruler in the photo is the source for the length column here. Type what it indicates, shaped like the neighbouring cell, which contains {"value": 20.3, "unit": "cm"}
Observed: {"value": 18, "unit": "cm"}
